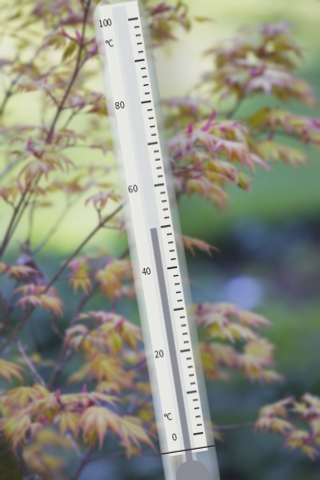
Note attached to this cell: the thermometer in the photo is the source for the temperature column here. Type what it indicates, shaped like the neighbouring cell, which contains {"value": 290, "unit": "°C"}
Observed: {"value": 50, "unit": "°C"}
